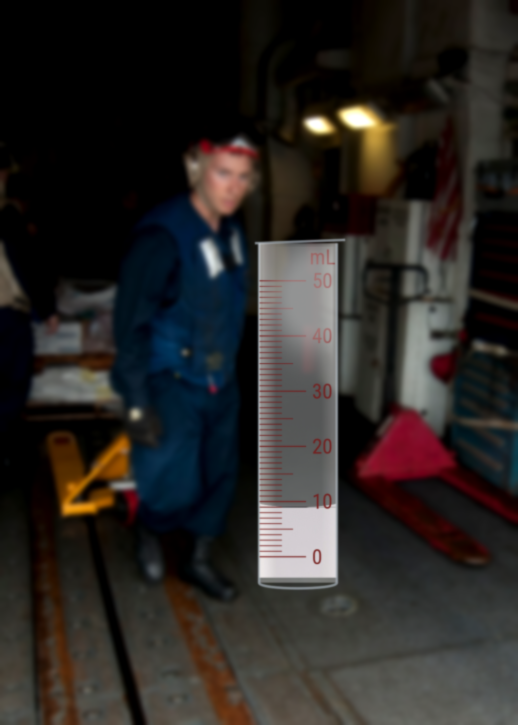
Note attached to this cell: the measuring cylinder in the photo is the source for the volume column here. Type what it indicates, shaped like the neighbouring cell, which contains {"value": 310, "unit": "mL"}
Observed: {"value": 9, "unit": "mL"}
